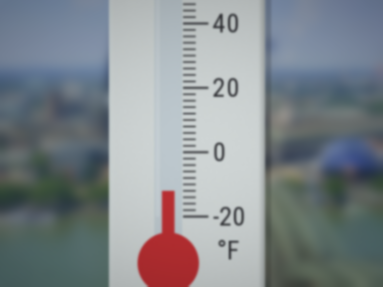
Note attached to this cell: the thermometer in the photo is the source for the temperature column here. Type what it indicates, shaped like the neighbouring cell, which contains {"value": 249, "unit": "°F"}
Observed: {"value": -12, "unit": "°F"}
